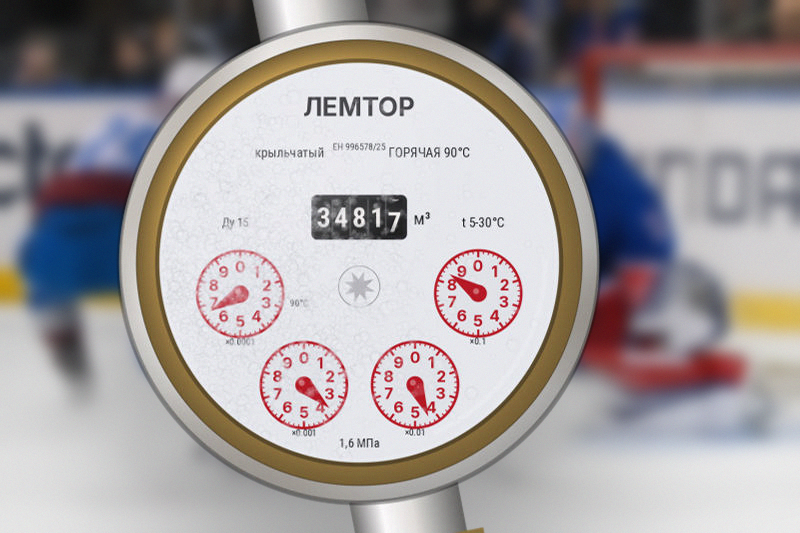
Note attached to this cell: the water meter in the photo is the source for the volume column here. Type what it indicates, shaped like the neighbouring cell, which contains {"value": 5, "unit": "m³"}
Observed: {"value": 34816.8436, "unit": "m³"}
